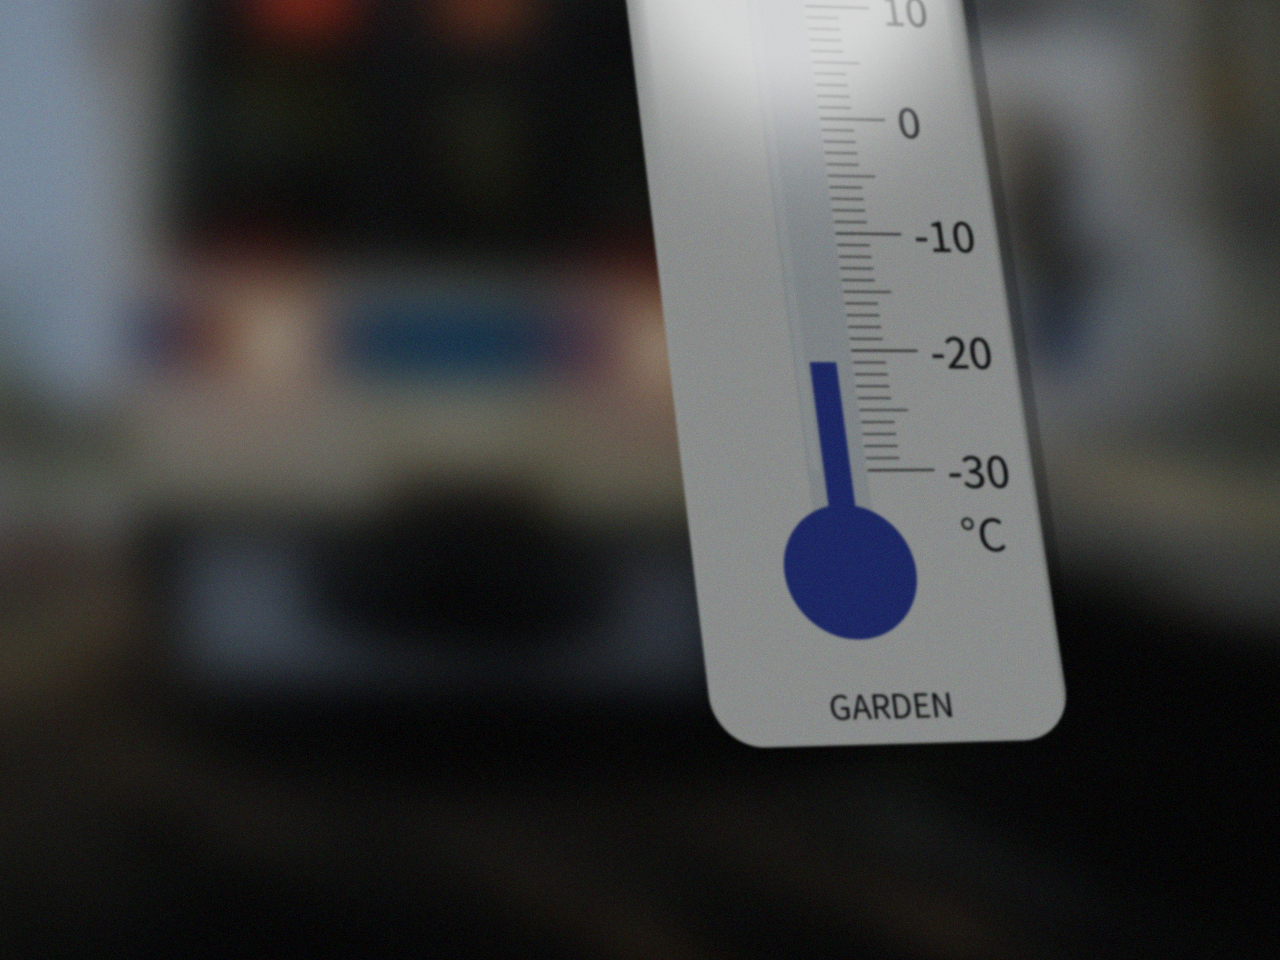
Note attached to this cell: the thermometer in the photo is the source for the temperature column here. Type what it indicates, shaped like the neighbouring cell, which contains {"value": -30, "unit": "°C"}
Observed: {"value": -21, "unit": "°C"}
